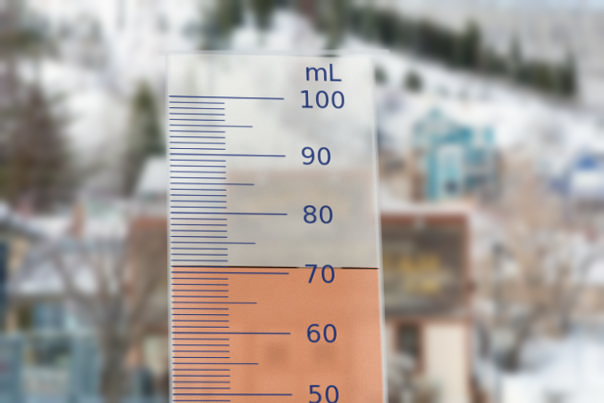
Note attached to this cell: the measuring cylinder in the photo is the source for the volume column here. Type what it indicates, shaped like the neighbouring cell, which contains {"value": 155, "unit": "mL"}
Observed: {"value": 71, "unit": "mL"}
